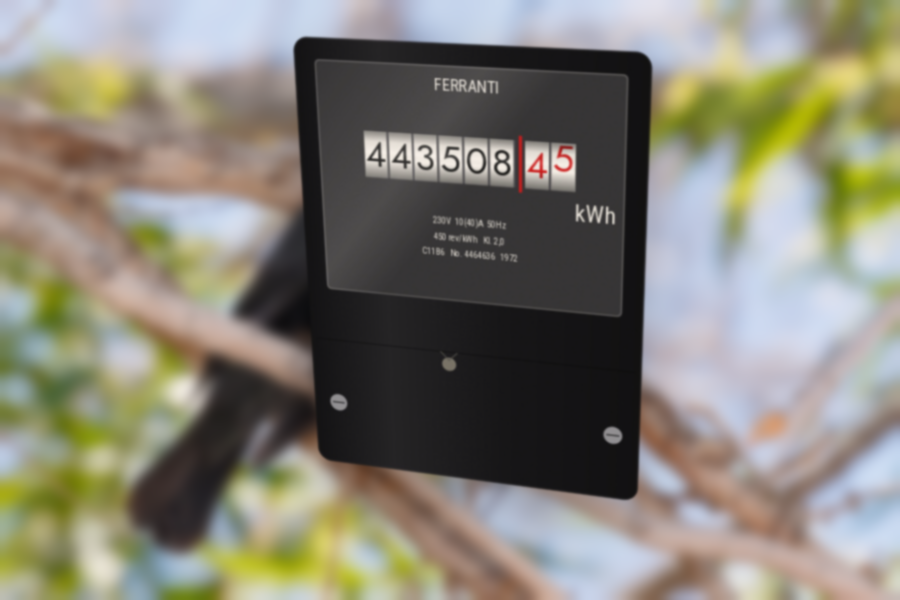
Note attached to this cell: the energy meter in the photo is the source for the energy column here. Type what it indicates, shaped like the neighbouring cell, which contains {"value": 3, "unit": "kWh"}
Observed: {"value": 443508.45, "unit": "kWh"}
